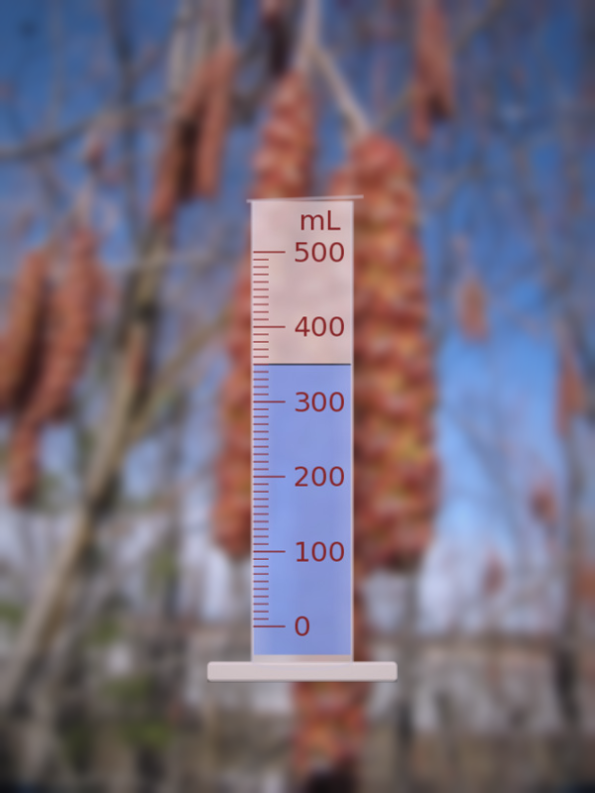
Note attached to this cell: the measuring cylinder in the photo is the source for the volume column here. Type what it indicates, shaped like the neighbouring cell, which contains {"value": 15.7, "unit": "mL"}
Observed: {"value": 350, "unit": "mL"}
